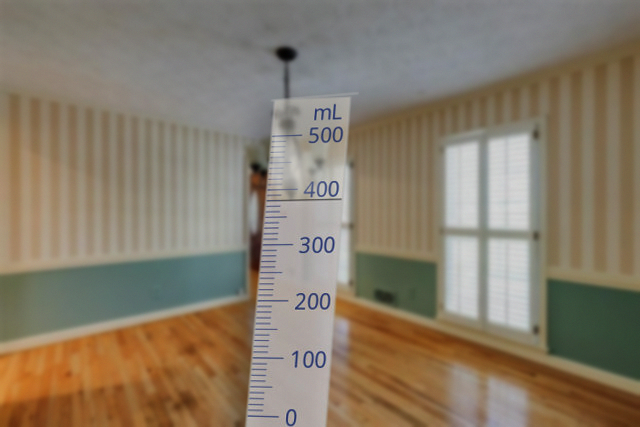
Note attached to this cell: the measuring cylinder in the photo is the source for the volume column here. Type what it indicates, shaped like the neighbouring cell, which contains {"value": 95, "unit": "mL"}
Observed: {"value": 380, "unit": "mL"}
